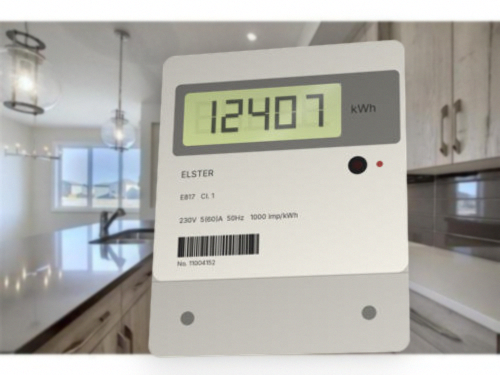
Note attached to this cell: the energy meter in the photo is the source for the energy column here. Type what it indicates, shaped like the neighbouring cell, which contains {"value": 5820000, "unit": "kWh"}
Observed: {"value": 12407, "unit": "kWh"}
